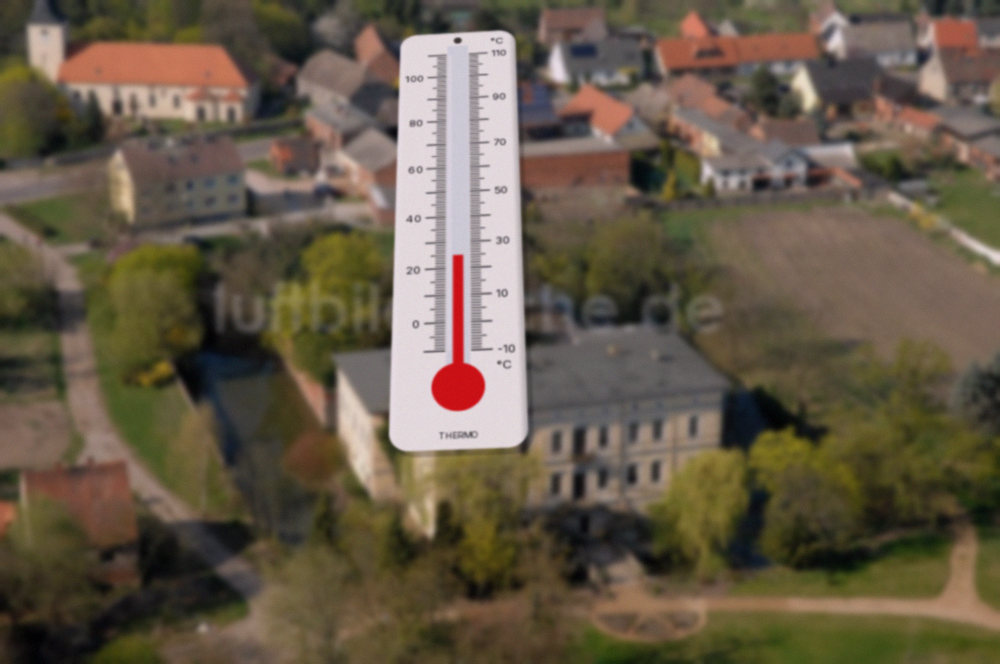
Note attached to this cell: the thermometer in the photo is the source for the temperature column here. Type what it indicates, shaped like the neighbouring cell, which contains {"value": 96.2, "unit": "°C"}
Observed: {"value": 25, "unit": "°C"}
